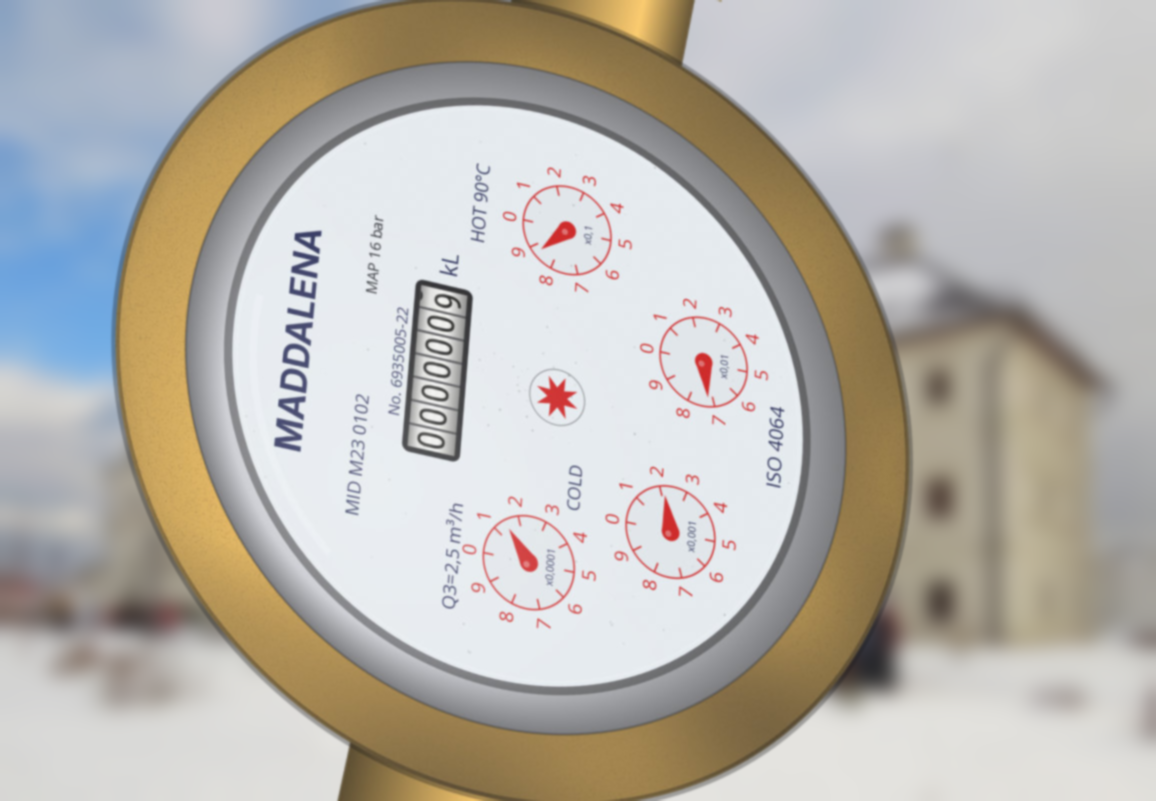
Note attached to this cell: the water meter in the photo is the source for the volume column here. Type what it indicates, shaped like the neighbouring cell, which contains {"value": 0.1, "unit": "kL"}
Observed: {"value": 8.8721, "unit": "kL"}
